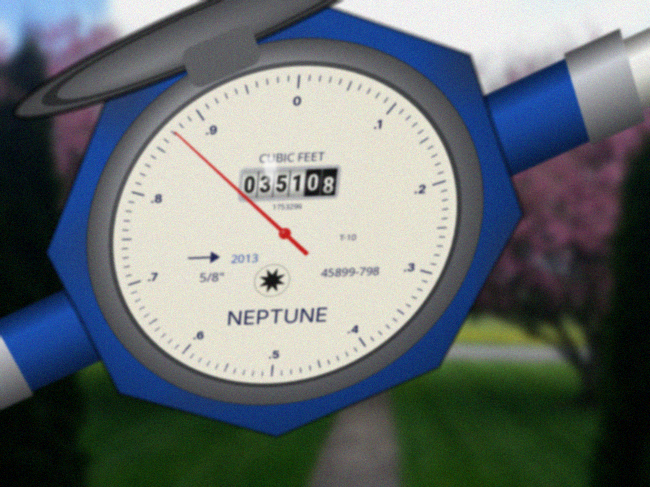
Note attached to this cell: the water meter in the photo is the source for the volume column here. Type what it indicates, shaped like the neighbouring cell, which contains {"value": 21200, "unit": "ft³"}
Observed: {"value": 35107.87, "unit": "ft³"}
